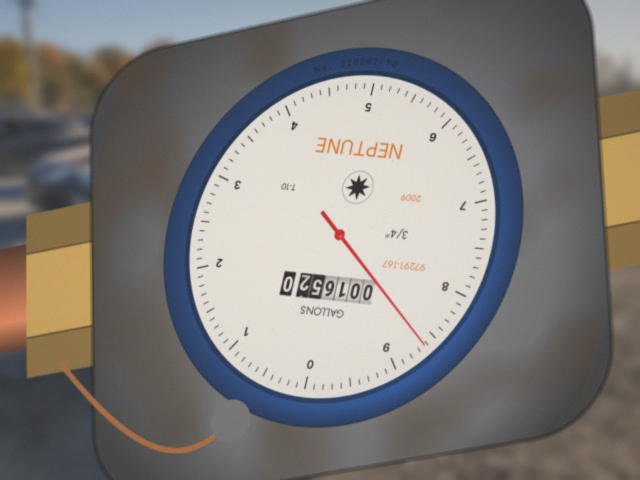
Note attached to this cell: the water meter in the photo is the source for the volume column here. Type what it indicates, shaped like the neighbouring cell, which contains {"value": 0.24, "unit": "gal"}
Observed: {"value": 16518.6, "unit": "gal"}
